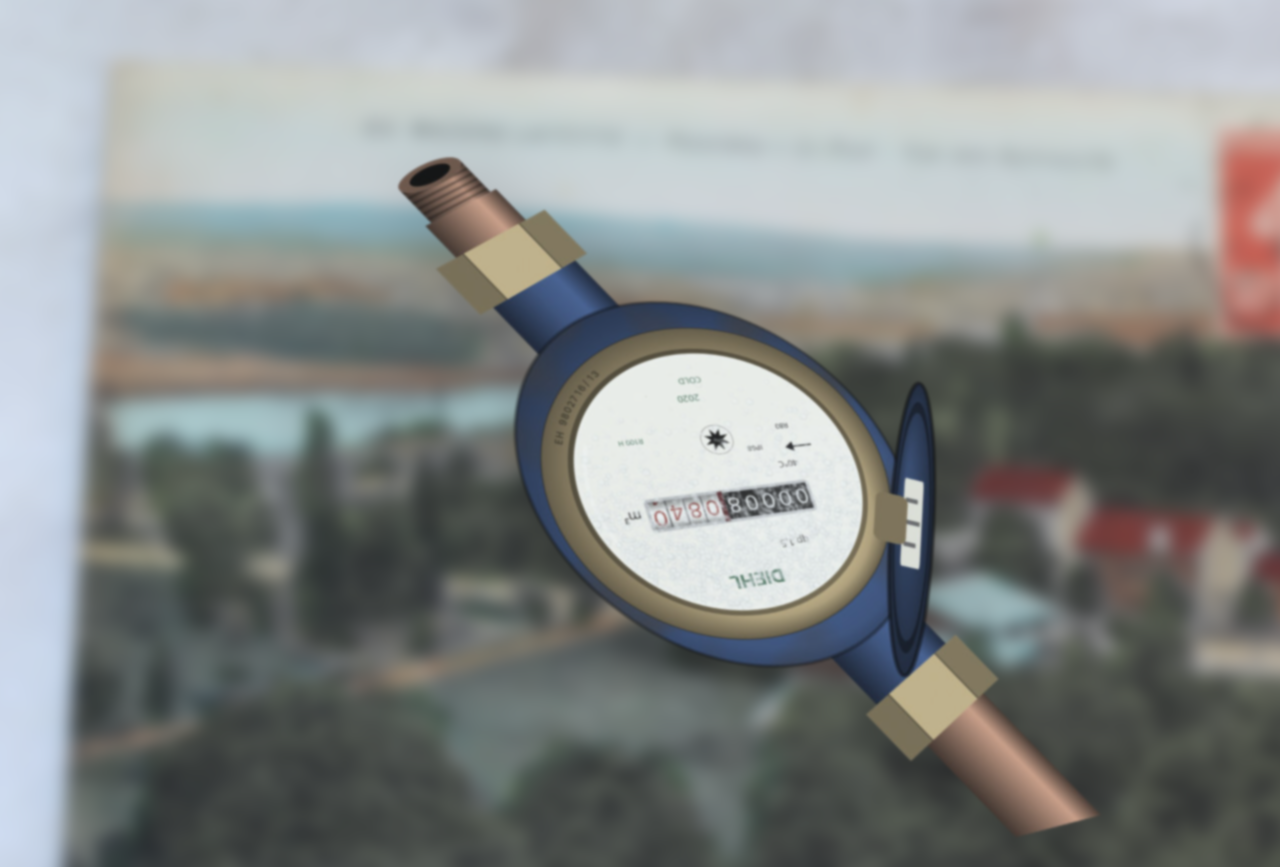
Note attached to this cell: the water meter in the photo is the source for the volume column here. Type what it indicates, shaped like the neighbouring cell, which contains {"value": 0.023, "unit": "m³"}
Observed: {"value": 8.0840, "unit": "m³"}
